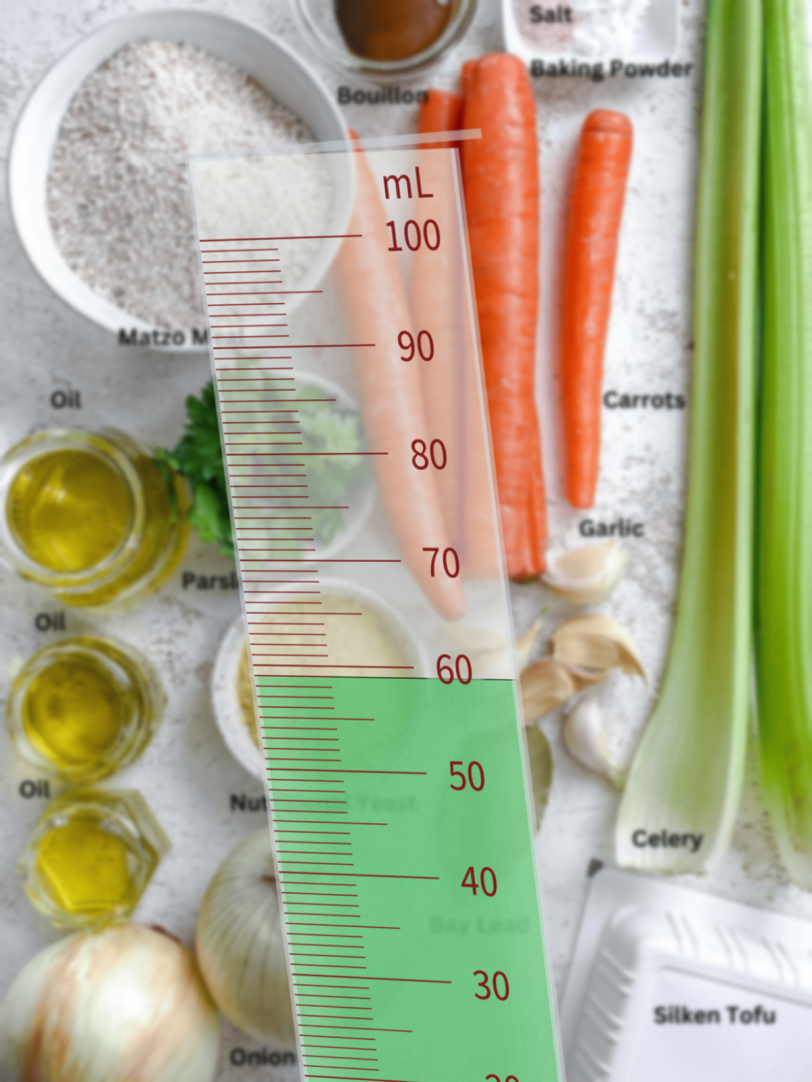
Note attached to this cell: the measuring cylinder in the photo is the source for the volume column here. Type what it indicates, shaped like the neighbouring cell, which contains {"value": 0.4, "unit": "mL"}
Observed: {"value": 59, "unit": "mL"}
